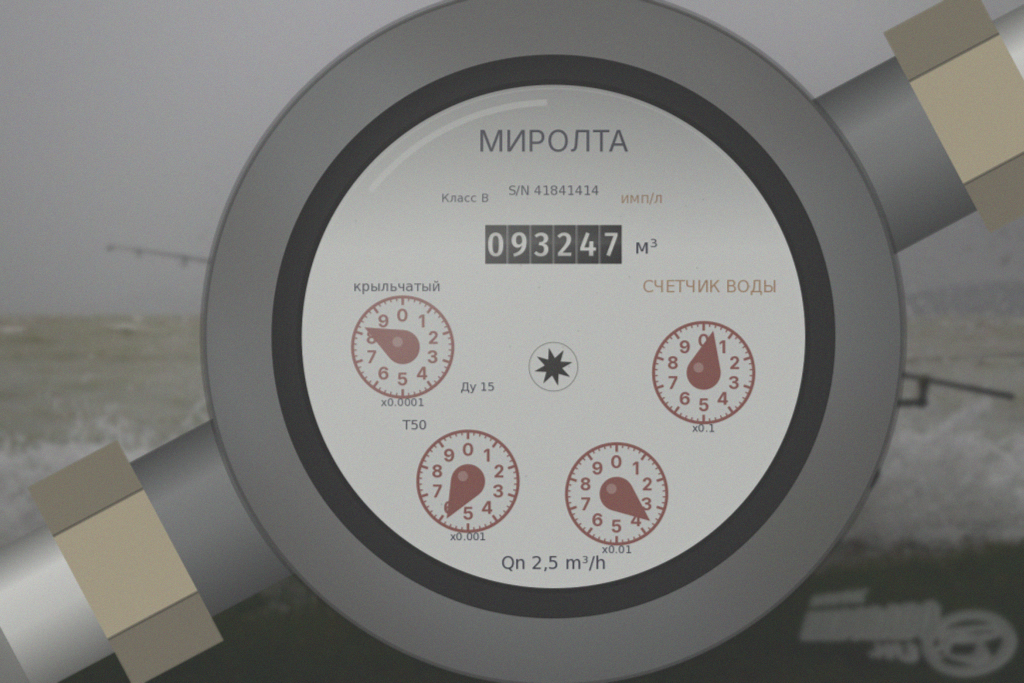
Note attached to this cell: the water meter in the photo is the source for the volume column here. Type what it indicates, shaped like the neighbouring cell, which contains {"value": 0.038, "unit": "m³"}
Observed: {"value": 93247.0358, "unit": "m³"}
